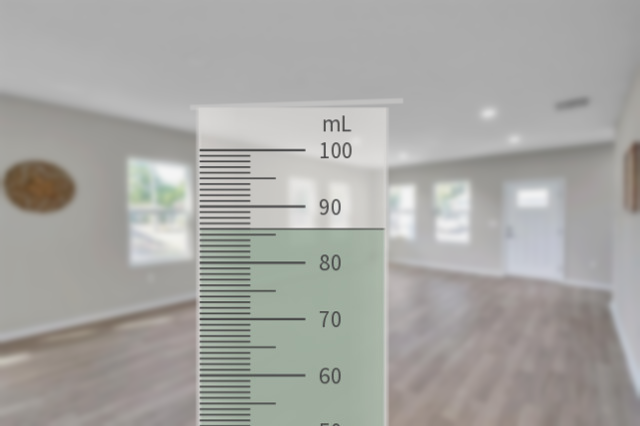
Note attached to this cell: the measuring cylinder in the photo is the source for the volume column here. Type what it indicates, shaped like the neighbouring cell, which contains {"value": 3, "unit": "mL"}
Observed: {"value": 86, "unit": "mL"}
